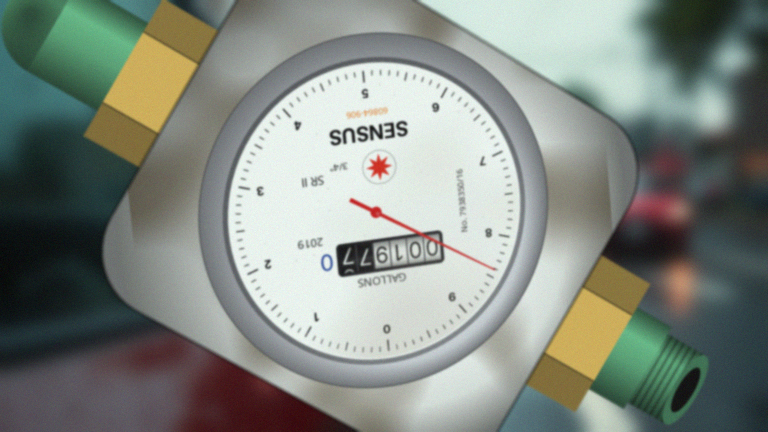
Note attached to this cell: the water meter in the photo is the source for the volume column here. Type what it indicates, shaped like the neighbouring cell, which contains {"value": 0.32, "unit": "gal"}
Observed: {"value": 19768.4, "unit": "gal"}
